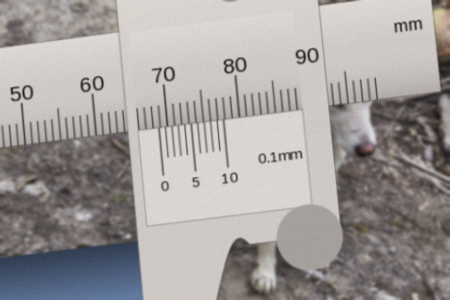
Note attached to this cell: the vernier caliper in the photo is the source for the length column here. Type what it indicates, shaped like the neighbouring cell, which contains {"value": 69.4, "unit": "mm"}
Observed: {"value": 68.8, "unit": "mm"}
